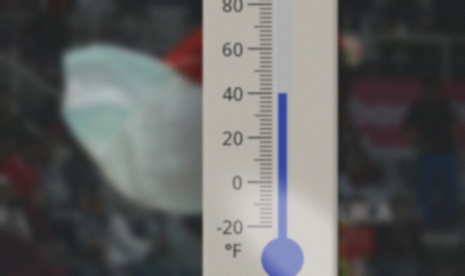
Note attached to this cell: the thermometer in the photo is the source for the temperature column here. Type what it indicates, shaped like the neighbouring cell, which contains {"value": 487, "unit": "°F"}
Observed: {"value": 40, "unit": "°F"}
